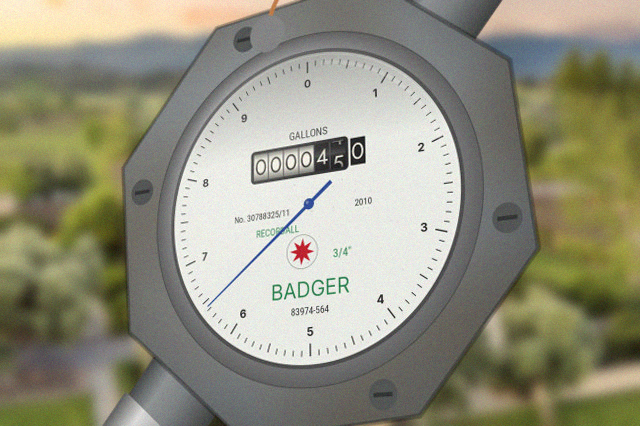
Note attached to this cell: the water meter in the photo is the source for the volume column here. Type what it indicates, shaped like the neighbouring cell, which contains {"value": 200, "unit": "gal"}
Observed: {"value": 446.4, "unit": "gal"}
